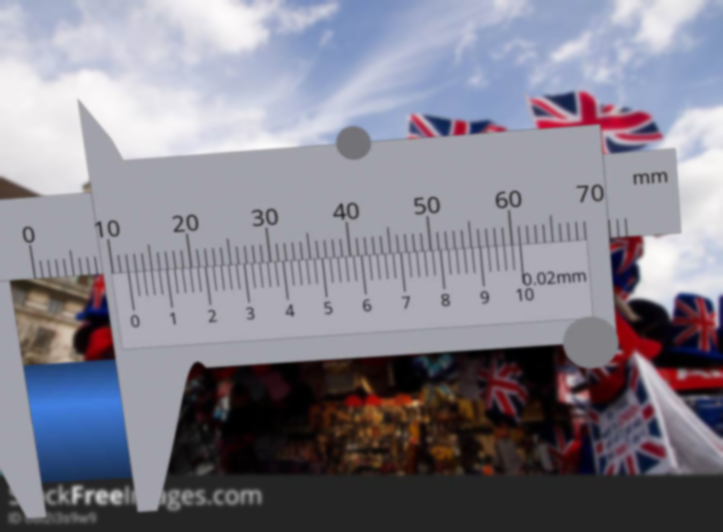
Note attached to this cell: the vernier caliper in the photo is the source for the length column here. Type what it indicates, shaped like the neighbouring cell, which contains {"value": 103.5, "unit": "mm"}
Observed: {"value": 12.0, "unit": "mm"}
